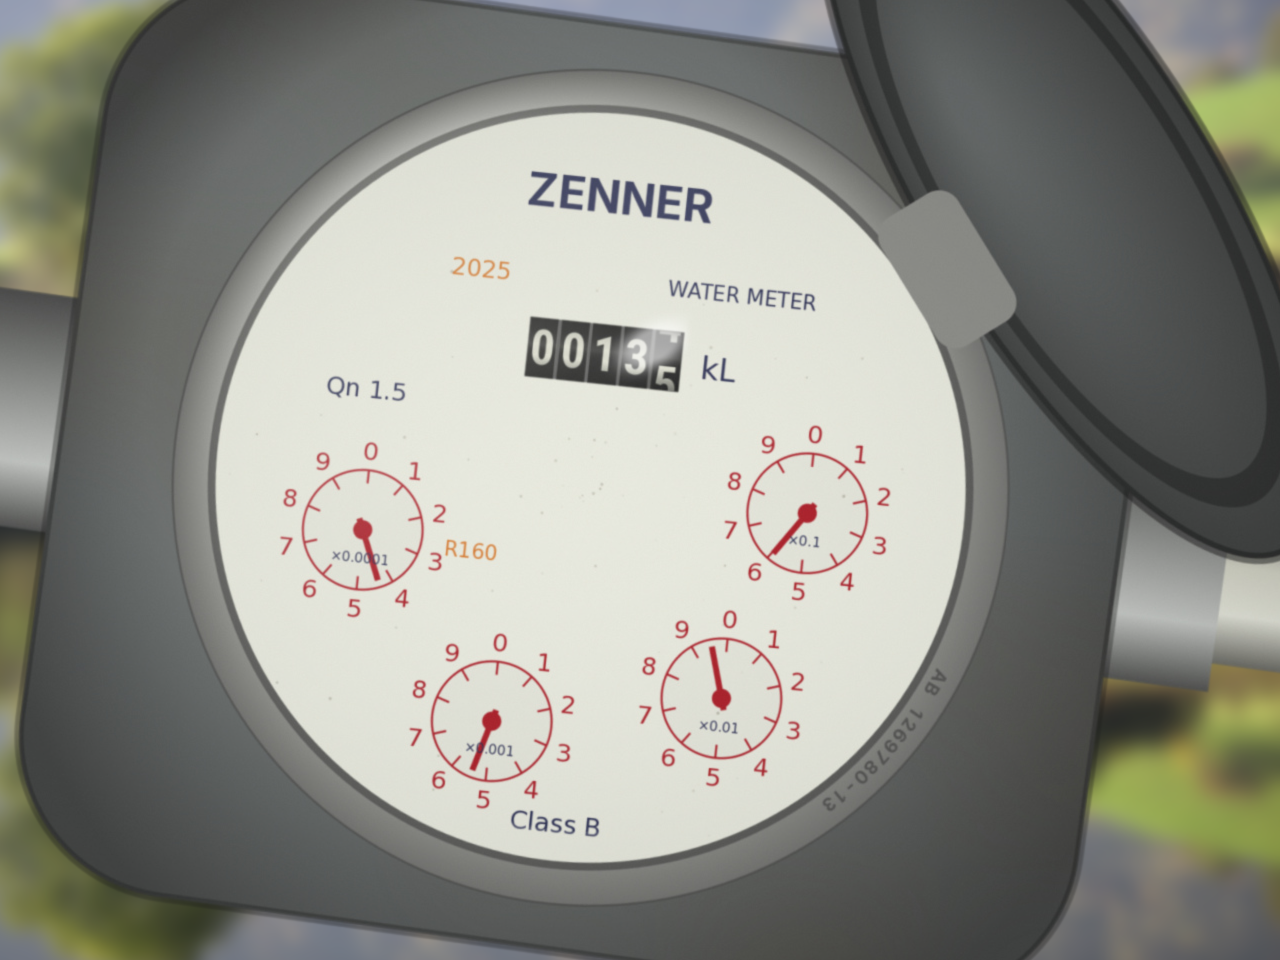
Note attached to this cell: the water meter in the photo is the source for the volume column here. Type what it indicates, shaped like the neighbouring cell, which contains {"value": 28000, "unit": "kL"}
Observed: {"value": 134.5954, "unit": "kL"}
